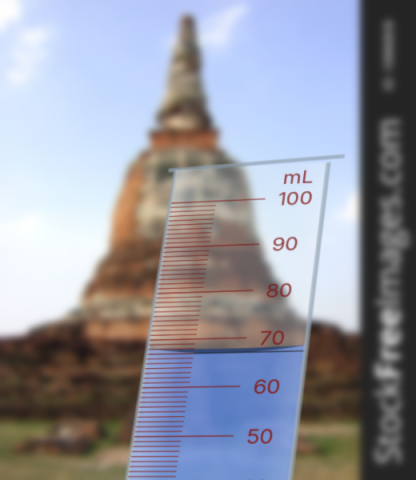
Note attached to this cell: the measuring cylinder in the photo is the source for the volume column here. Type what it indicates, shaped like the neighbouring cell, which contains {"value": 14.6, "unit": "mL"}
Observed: {"value": 67, "unit": "mL"}
